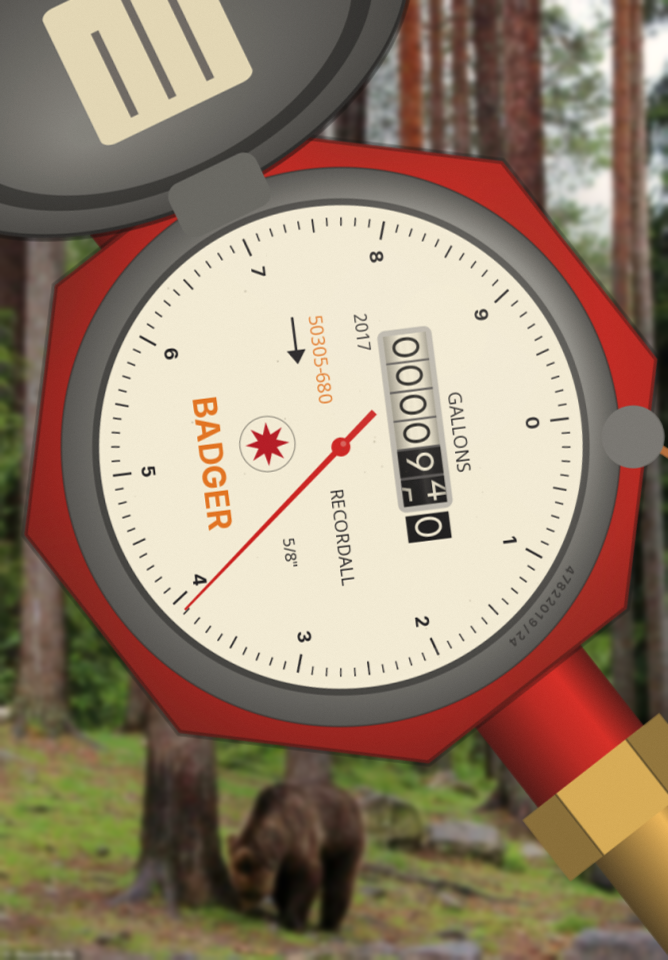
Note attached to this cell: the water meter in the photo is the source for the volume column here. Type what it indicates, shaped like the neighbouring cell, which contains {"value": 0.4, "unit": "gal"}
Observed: {"value": 943.9, "unit": "gal"}
